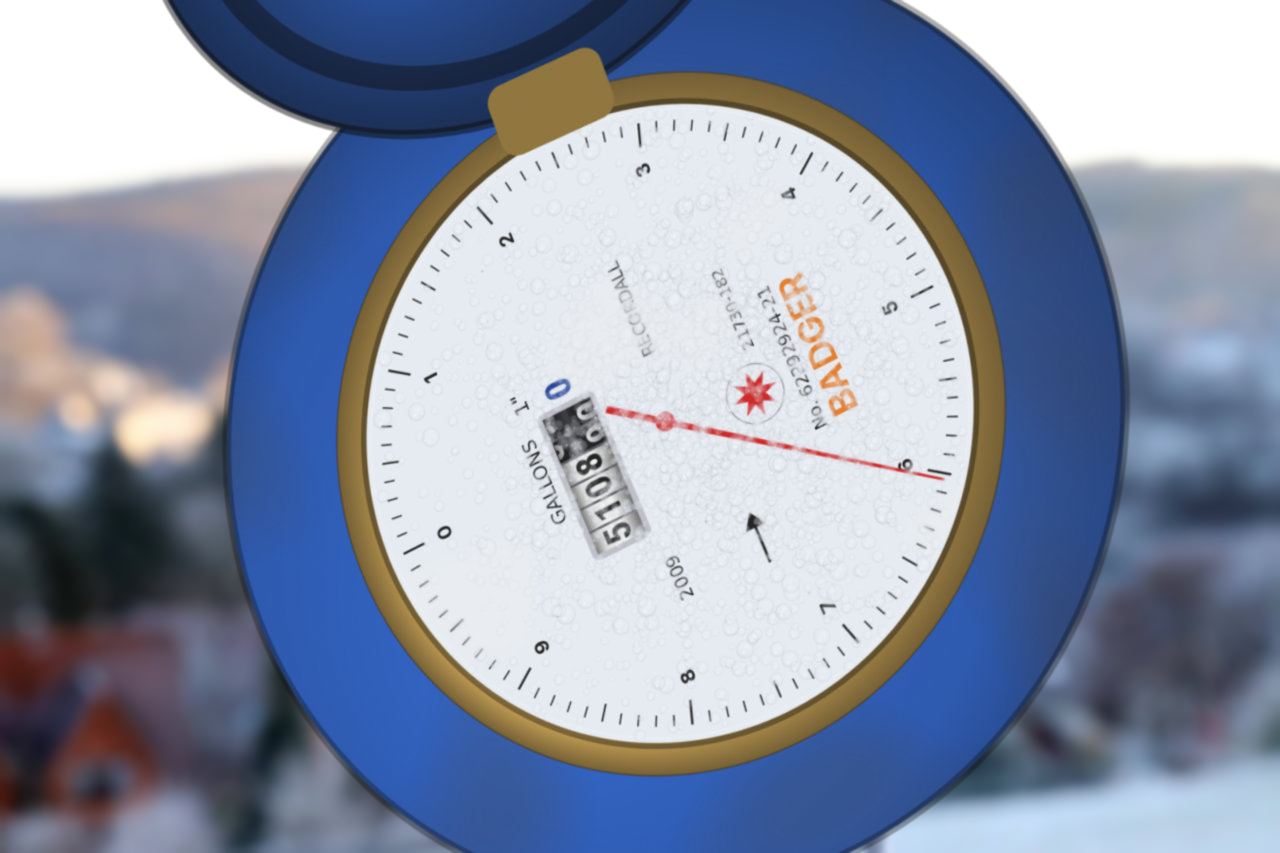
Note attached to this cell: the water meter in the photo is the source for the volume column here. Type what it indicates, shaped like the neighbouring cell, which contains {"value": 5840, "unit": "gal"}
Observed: {"value": 5108896.0, "unit": "gal"}
